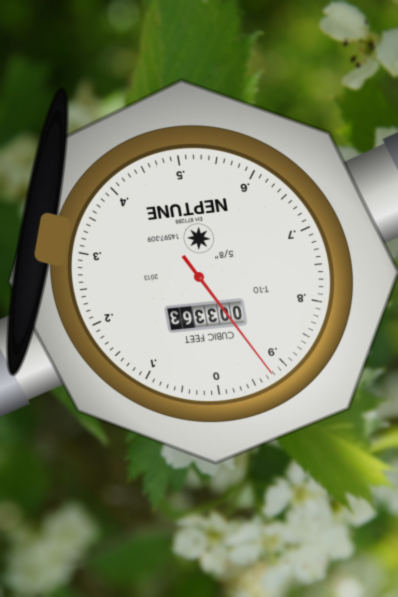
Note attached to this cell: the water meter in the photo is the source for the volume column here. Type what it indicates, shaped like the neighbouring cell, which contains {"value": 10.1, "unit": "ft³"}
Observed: {"value": 3362.92, "unit": "ft³"}
